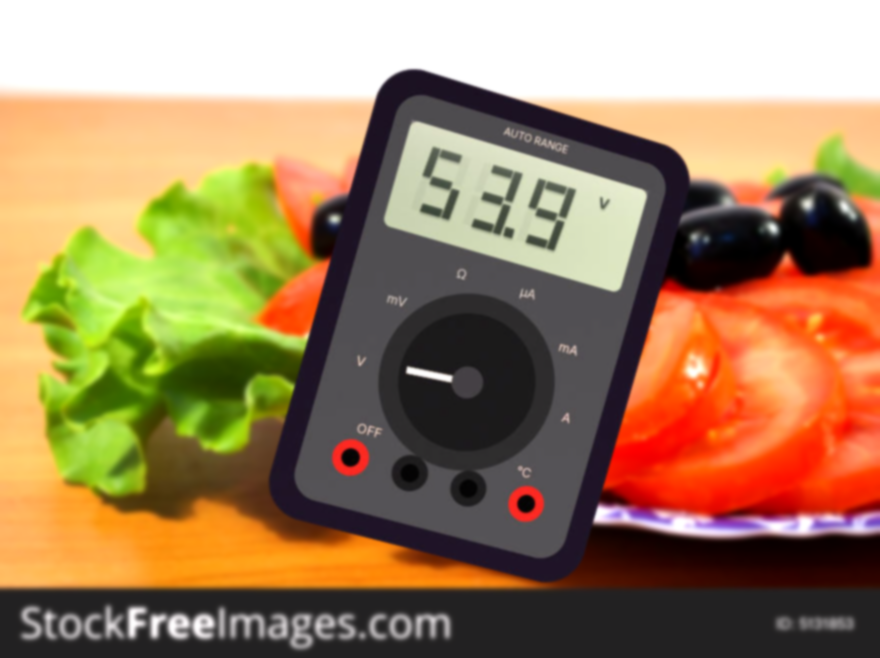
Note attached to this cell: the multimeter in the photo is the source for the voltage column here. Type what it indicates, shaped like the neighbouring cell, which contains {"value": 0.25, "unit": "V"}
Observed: {"value": 53.9, "unit": "V"}
